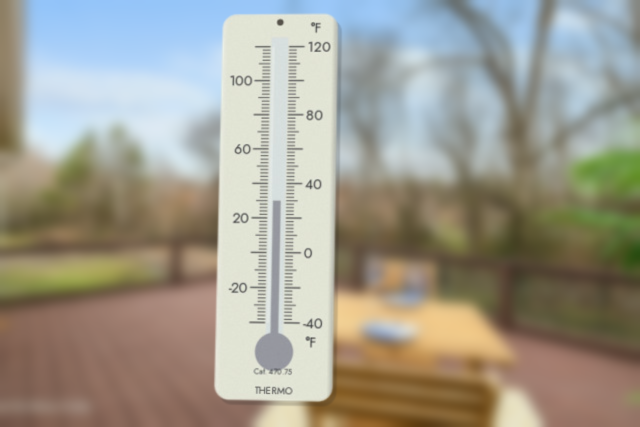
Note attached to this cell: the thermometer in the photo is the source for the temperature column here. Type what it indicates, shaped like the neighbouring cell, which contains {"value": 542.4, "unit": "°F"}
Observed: {"value": 30, "unit": "°F"}
